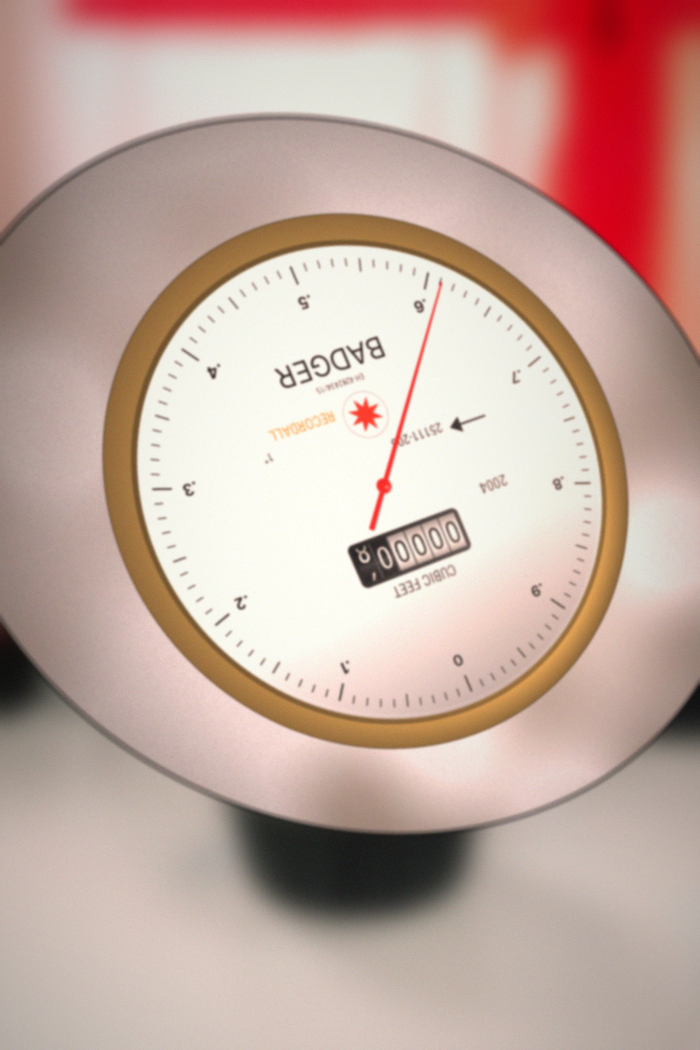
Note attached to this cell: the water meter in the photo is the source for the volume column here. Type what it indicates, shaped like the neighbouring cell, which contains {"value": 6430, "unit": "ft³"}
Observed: {"value": 7.61, "unit": "ft³"}
